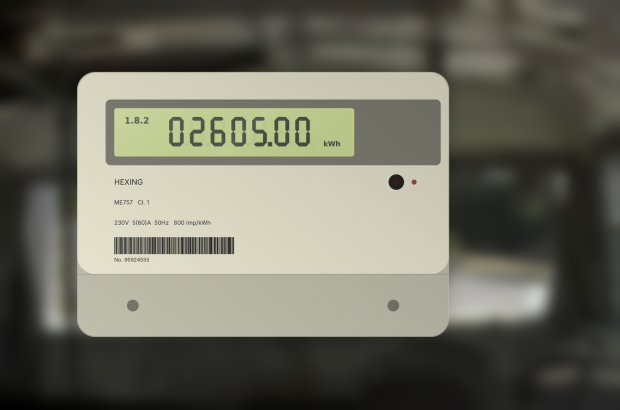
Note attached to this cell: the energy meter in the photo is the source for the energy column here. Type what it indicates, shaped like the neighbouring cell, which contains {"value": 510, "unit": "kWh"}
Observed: {"value": 2605.00, "unit": "kWh"}
